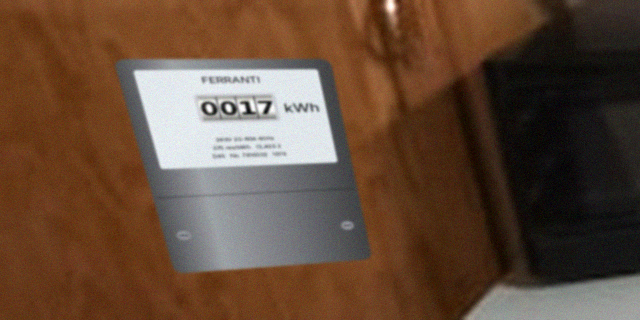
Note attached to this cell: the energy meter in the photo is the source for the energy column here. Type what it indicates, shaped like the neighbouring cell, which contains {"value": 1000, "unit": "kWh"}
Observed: {"value": 17, "unit": "kWh"}
